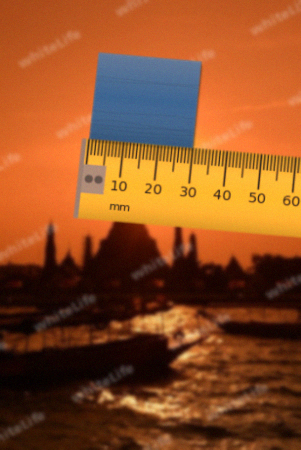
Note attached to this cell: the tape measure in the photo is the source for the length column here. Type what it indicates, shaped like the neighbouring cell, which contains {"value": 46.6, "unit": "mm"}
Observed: {"value": 30, "unit": "mm"}
